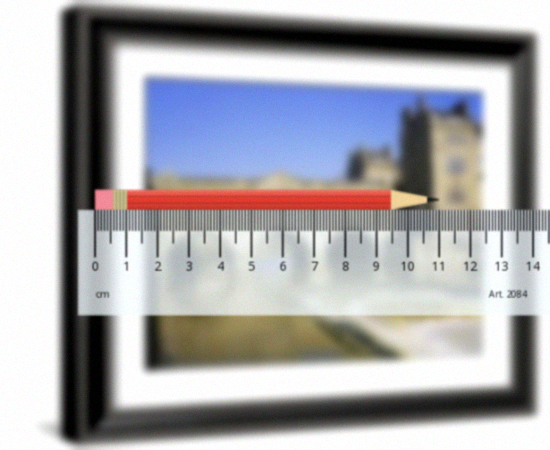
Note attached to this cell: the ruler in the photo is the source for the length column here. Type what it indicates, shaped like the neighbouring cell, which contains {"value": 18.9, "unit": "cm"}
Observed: {"value": 11, "unit": "cm"}
